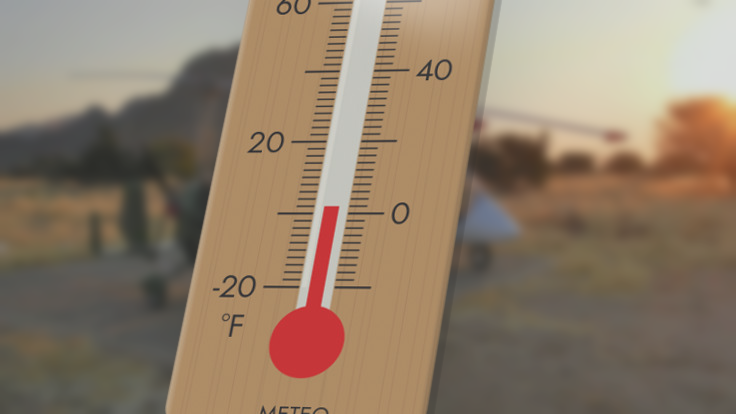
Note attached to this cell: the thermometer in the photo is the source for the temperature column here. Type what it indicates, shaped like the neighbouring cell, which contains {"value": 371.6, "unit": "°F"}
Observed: {"value": 2, "unit": "°F"}
